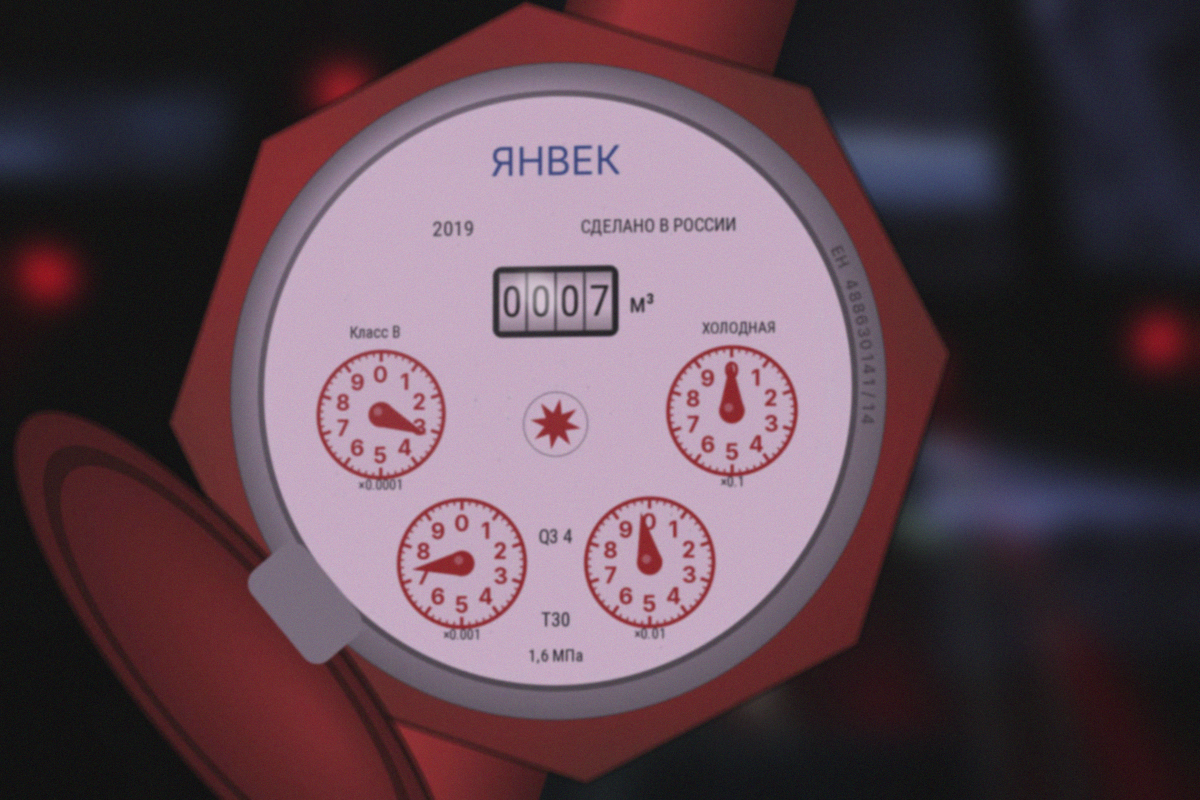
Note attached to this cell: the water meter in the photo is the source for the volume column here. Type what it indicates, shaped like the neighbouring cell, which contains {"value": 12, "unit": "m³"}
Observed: {"value": 6.9973, "unit": "m³"}
